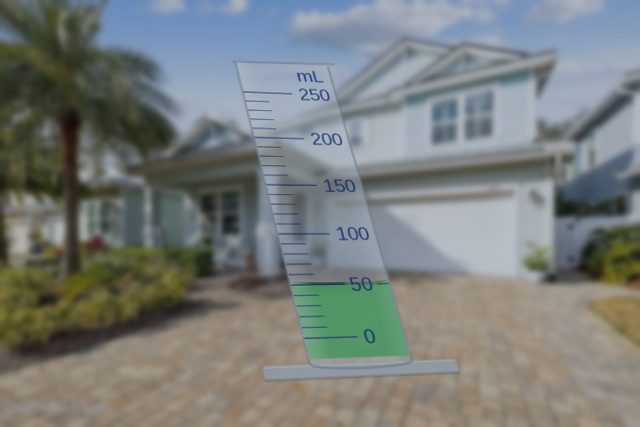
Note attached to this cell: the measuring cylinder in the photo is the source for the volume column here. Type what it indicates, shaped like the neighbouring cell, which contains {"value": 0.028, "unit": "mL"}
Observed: {"value": 50, "unit": "mL"}
